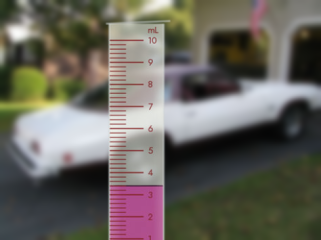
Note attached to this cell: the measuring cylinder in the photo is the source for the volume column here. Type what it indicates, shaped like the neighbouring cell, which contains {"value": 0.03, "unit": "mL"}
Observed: {"value": 3.4, "unit": "mL"}
